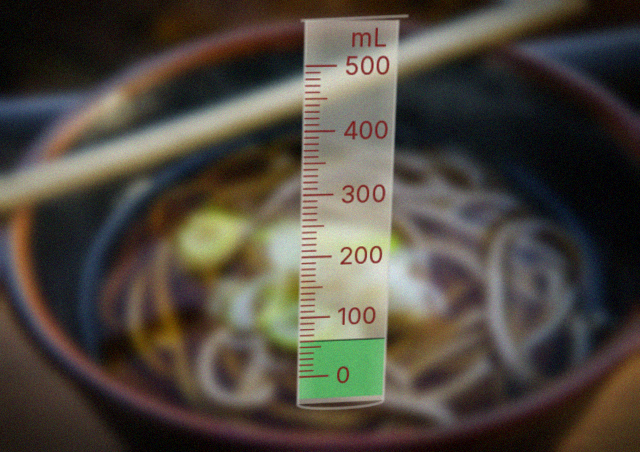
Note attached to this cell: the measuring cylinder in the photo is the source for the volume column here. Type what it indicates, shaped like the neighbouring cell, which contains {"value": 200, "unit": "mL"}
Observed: {"value": 60, "unit": "mL"}
